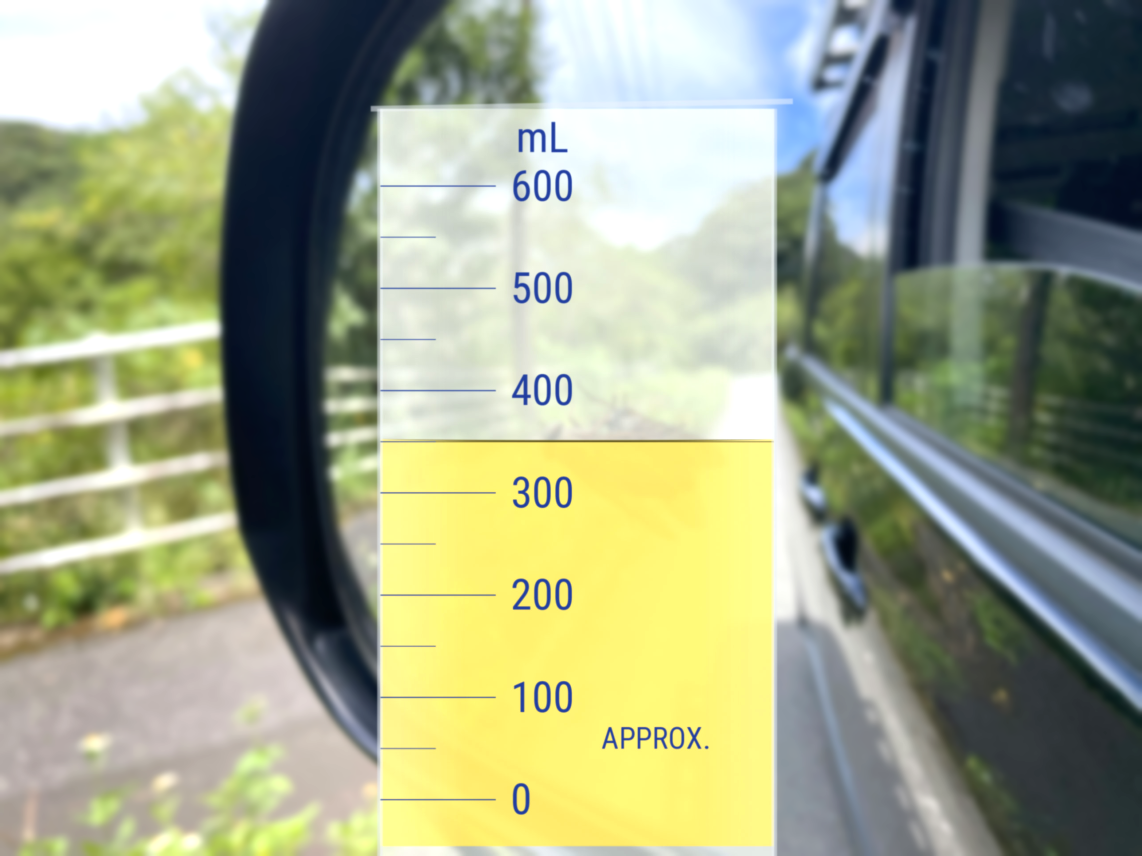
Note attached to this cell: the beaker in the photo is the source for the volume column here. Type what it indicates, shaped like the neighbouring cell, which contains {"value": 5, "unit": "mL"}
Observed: {"value": 350, "unit": "mL"}
